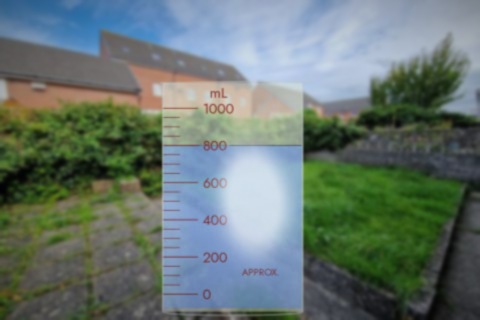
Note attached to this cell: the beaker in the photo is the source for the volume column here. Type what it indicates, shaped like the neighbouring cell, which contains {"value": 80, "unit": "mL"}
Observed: {"value": 800, "unit": "mL"}
